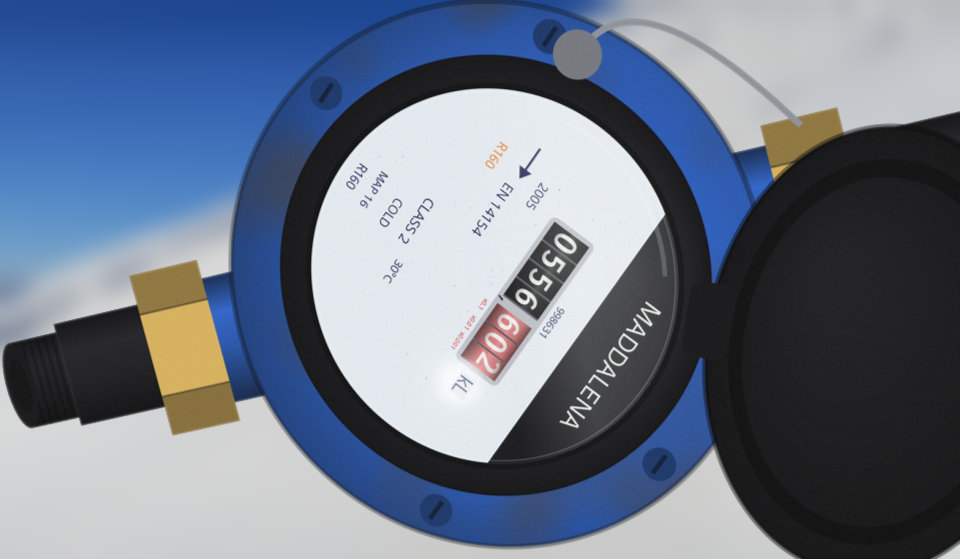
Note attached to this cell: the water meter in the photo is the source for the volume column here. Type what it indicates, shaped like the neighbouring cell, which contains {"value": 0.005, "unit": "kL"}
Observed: {"value": 556.602, "unit": "kL"}
